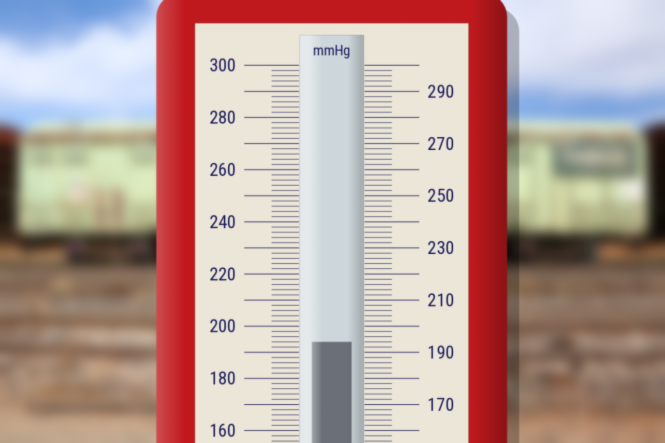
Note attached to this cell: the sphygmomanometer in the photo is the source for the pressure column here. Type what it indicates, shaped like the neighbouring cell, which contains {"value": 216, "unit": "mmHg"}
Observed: {"value": 194, "unit": "mmHg"}
